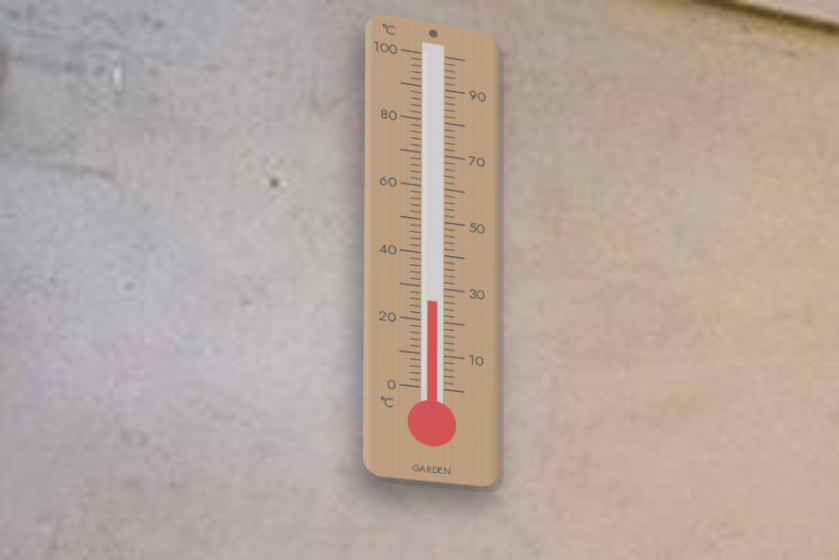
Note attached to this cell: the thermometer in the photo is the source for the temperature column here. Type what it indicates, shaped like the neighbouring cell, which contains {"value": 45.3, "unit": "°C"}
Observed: {"value": 26, "unit": "°C"}
